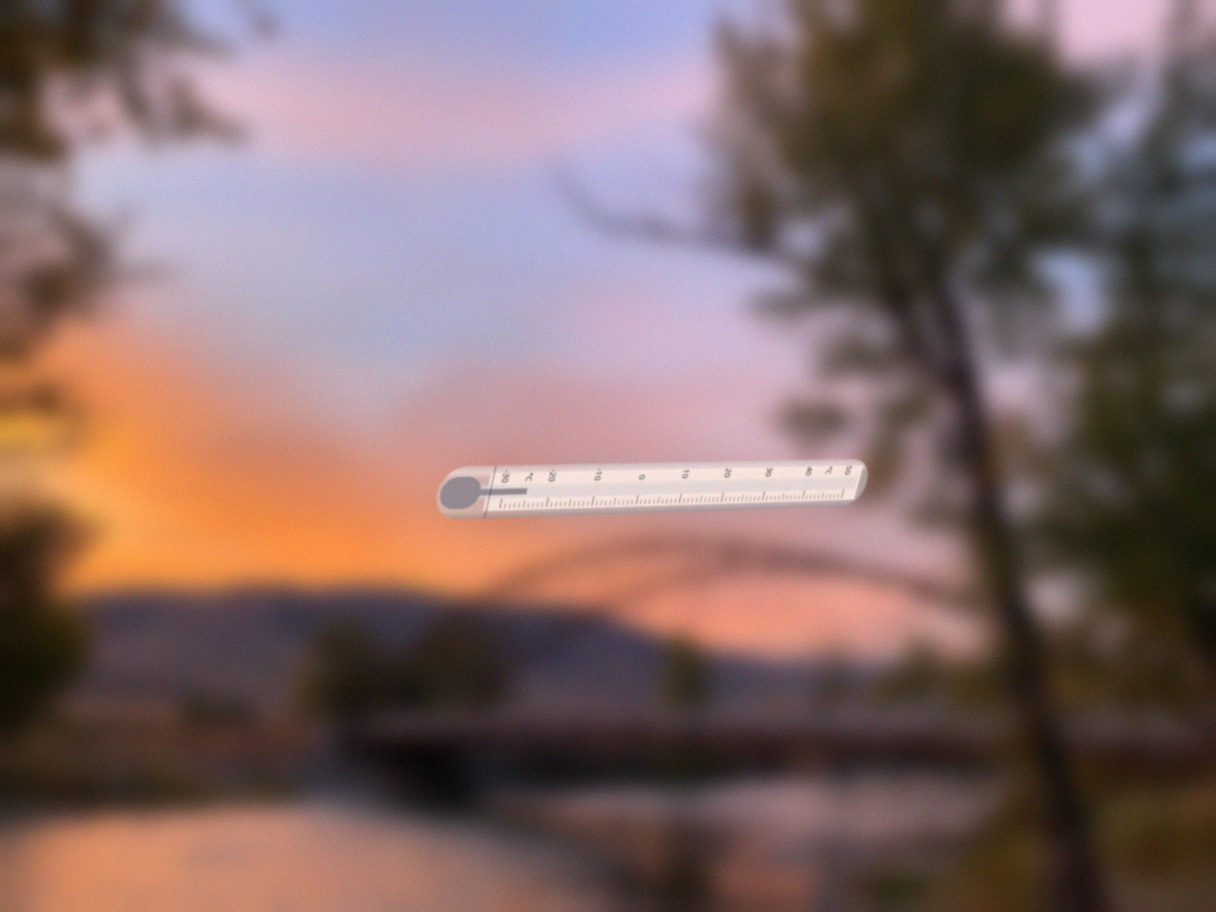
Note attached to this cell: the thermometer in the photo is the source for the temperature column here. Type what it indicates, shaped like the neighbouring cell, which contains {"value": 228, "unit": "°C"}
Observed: {"value": -25, "unit": "°C"}
